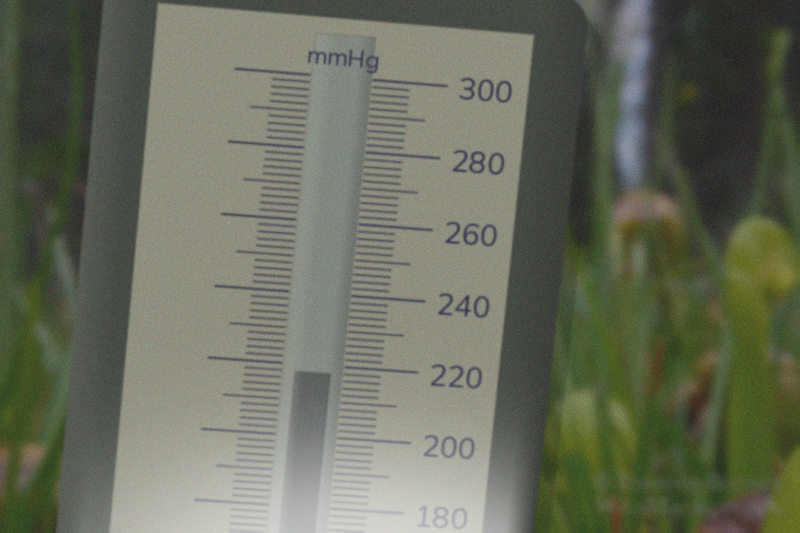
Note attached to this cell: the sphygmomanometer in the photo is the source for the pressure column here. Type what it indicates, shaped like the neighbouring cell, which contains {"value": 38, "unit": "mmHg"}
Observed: {"value": 218, "unit": "mmHg"}
